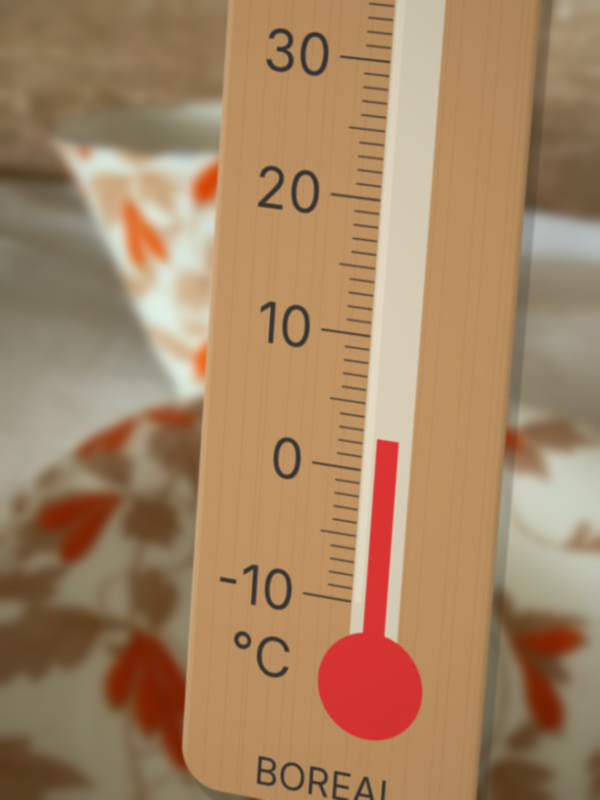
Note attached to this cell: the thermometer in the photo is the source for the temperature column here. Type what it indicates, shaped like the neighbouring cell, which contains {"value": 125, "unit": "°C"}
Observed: {"value": 2.5, "unit": "°C"}
